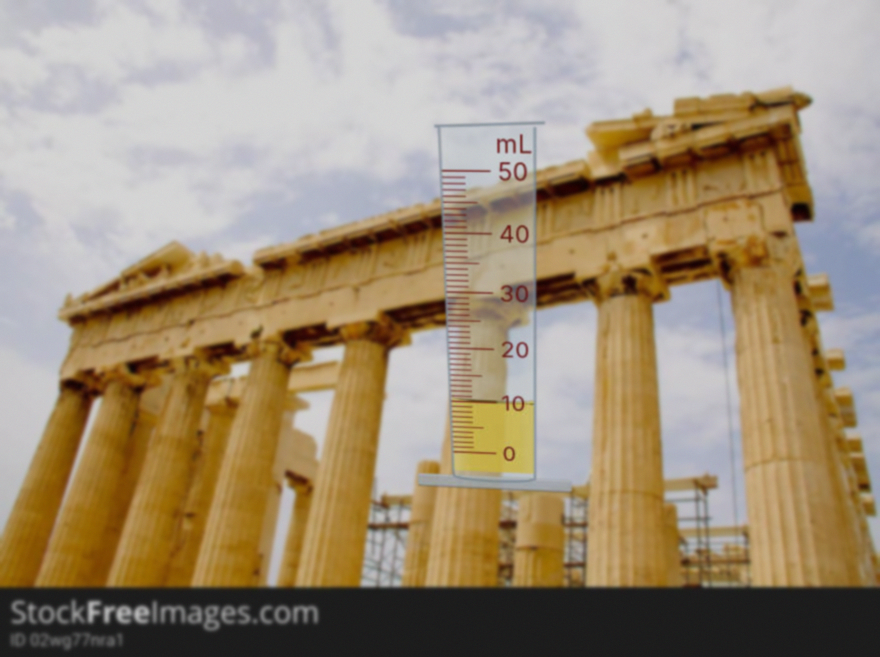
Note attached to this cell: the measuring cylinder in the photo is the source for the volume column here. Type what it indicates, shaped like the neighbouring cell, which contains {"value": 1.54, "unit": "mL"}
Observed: {"value": 10, "unit": "mL"}
